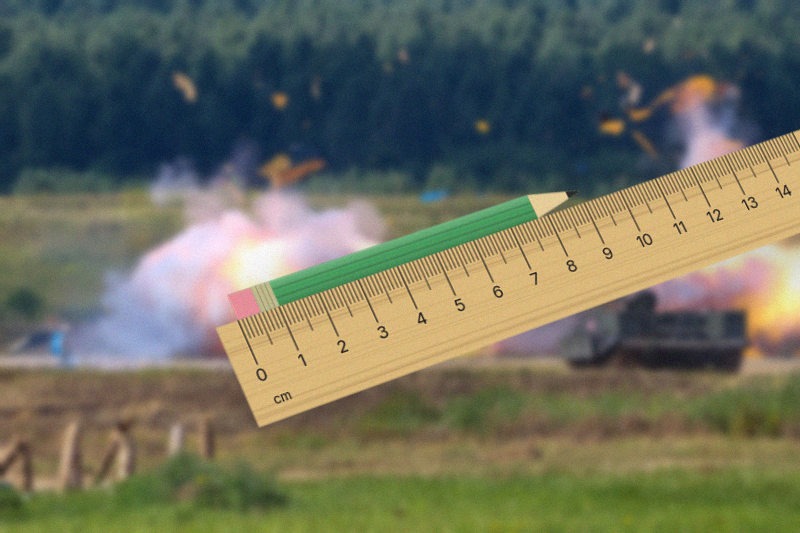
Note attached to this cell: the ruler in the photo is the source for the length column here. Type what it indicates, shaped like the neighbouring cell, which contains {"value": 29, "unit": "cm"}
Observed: {"value": 9, "unit": "cm"}
